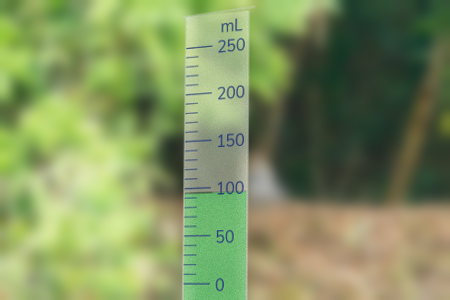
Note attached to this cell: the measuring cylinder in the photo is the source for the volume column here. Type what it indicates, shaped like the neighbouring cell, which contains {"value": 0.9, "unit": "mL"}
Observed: {"value": 95, "unit": "mL"}
